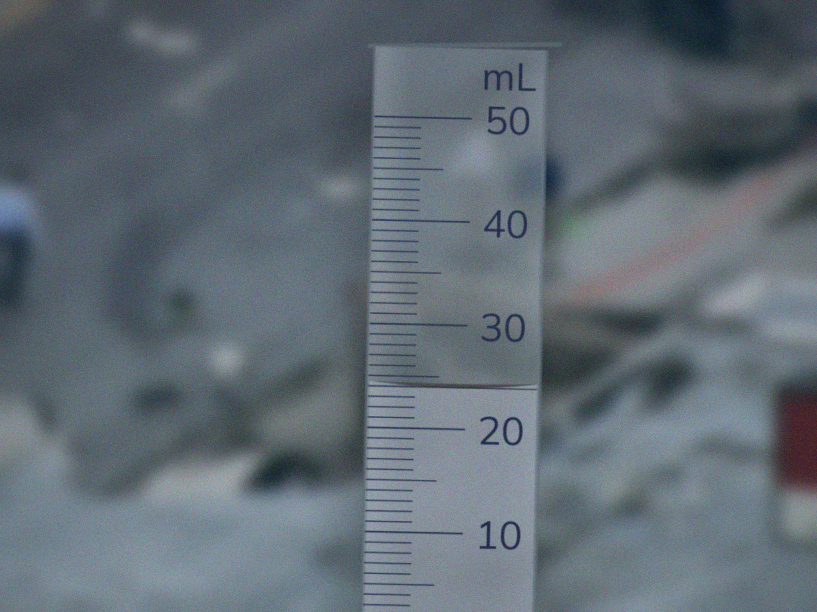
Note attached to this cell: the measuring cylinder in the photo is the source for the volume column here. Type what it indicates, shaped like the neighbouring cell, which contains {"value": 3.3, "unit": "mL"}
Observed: {"value": 24, "unit": "mL"}
